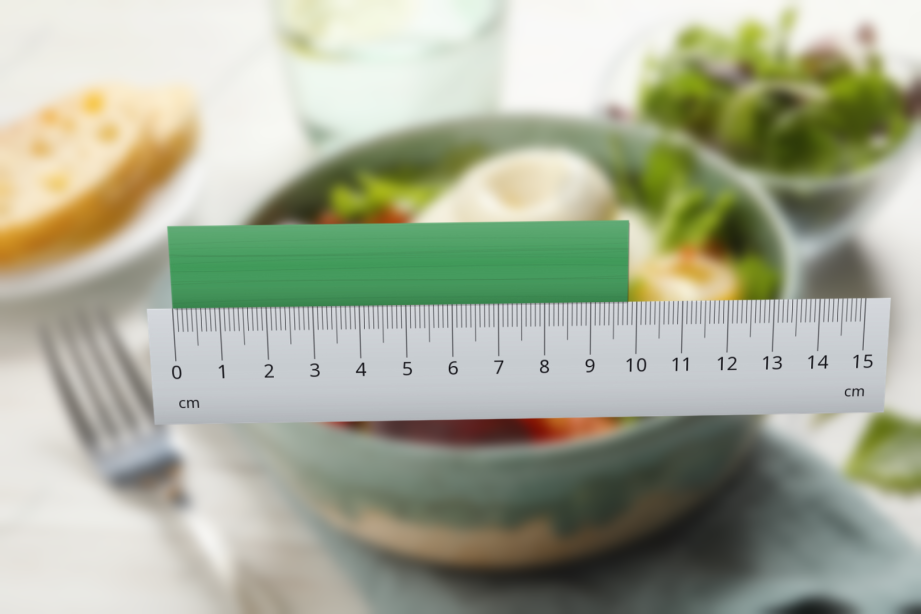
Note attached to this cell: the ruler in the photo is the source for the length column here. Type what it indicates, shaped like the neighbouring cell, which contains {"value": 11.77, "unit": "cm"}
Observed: {"value": 9.8, "unit": "cm"}
